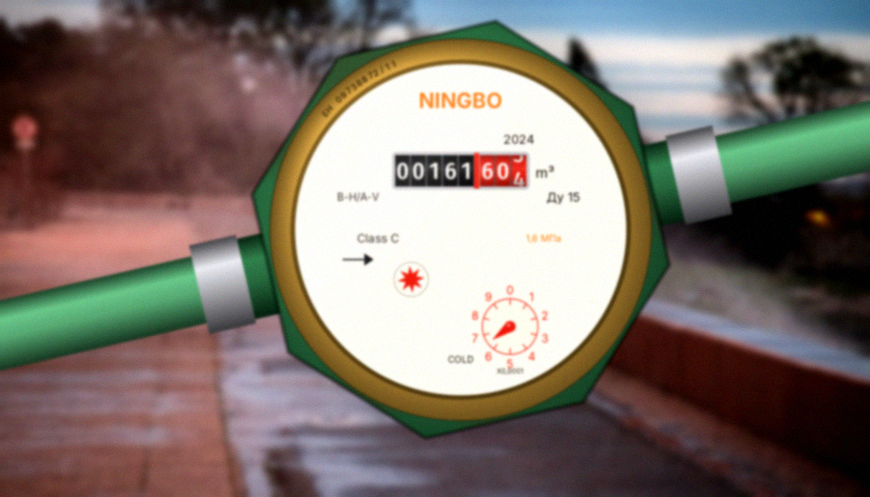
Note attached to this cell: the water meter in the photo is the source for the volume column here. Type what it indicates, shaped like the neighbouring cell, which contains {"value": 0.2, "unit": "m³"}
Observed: {"value": 161.6036, "unit": "m³"}
